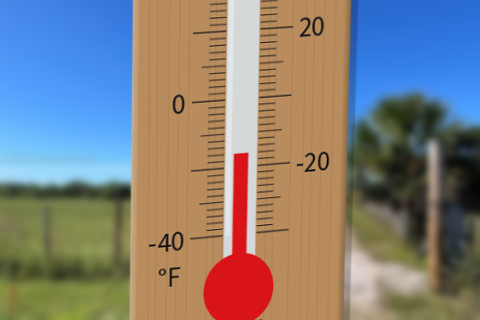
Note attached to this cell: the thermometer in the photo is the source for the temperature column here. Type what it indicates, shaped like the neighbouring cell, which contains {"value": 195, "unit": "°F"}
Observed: {"value": -16, "unit": "°F"}
